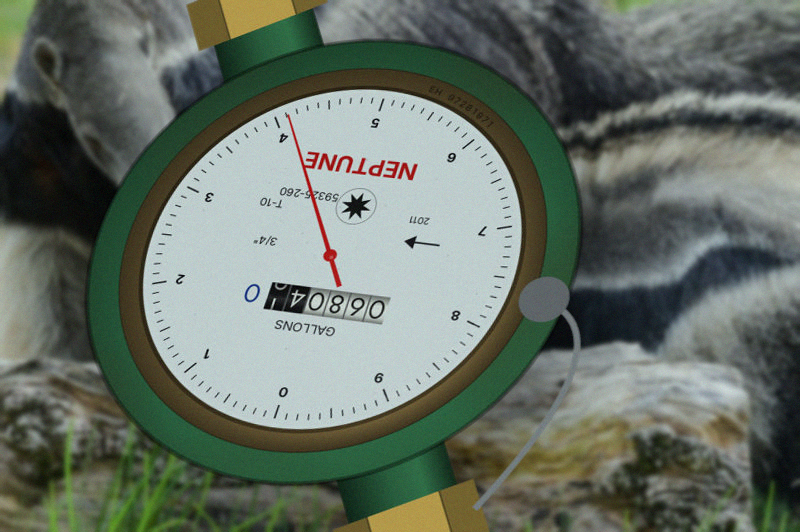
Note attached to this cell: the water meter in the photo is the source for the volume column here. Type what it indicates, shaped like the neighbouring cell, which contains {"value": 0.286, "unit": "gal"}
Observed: {"value": 680414.1, "unit": "gal"}
